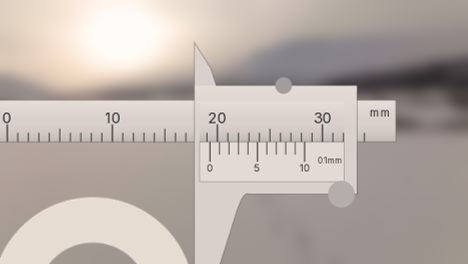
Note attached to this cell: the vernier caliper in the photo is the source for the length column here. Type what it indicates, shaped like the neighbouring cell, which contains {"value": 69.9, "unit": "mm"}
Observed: {"value": 19.3, "unit": "mm"}
